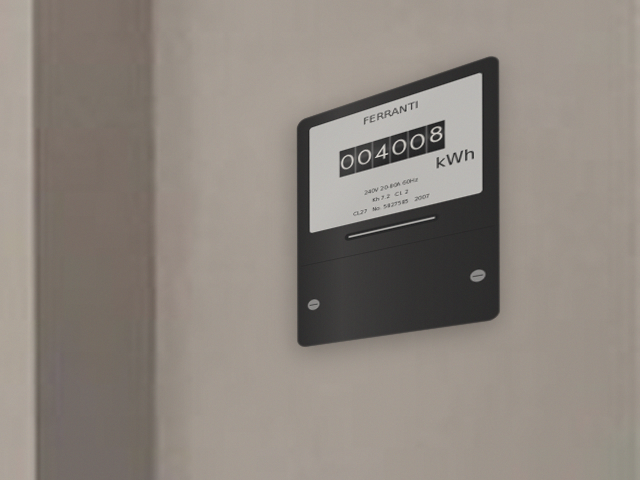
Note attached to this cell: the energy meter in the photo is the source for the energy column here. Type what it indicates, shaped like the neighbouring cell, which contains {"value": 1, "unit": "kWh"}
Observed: {"value": 4008, "unit": "kWh"}
